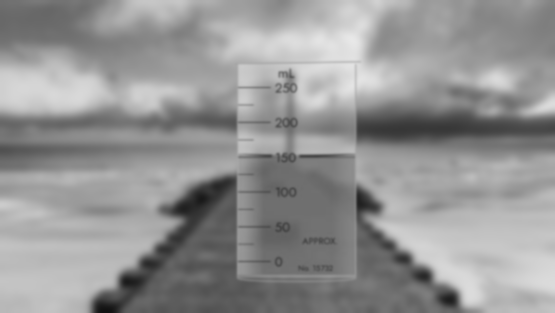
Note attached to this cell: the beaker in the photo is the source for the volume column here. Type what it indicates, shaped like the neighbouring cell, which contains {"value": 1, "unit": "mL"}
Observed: {"value": 150, "unit": "mL"}
